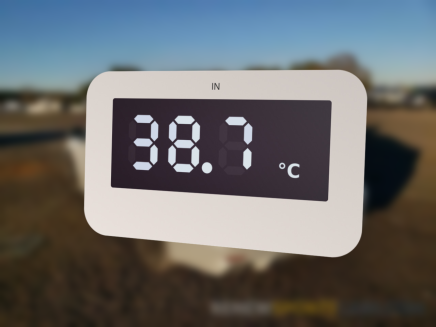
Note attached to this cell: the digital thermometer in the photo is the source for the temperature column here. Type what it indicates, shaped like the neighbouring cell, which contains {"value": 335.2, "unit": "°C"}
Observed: {"value": 38.7, "unit": "°C"}
